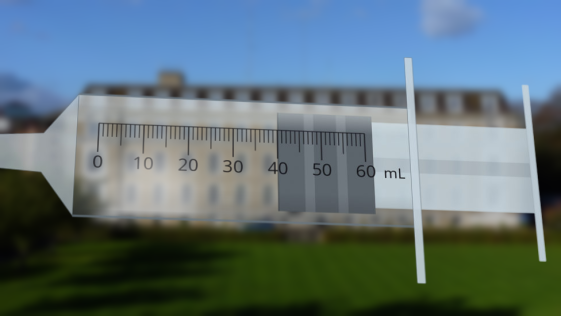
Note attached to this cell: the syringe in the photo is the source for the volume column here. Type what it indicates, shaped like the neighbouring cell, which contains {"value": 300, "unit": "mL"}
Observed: {"value": 40, "unit": "mL"}
